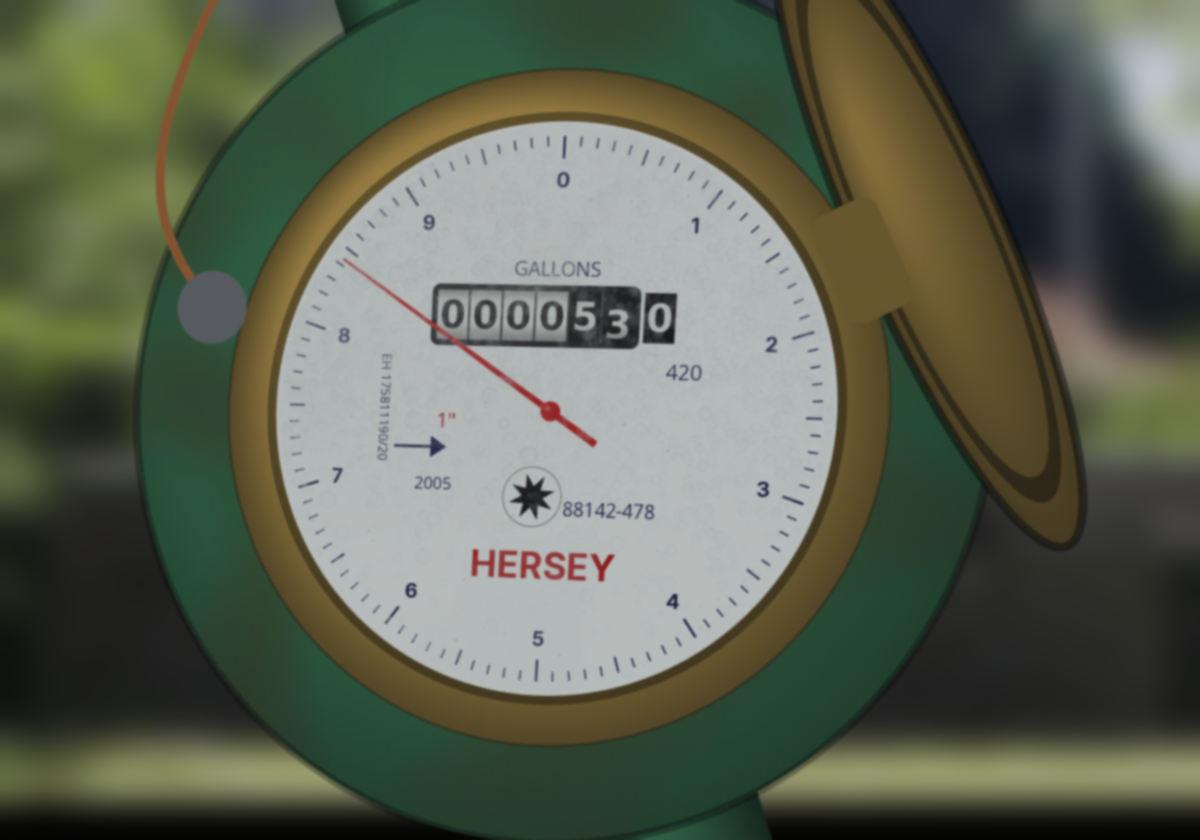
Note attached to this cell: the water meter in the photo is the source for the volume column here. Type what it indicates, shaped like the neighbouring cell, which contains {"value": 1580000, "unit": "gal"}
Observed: {"value": 528.4, "unit": "gal"}
